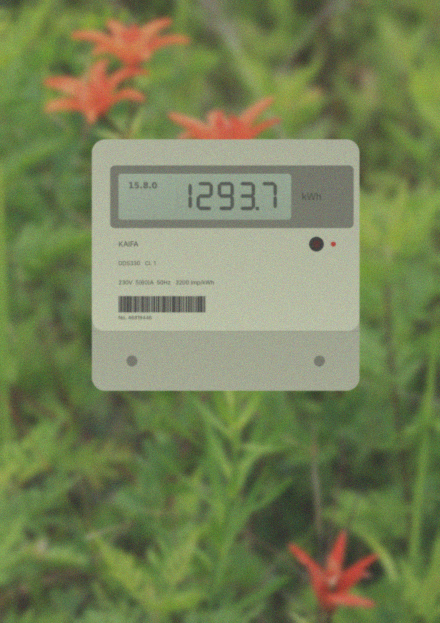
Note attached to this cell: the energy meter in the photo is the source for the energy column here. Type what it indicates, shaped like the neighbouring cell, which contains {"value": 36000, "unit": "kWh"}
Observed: {"value": 1293.7, "unit": "kWh"}
